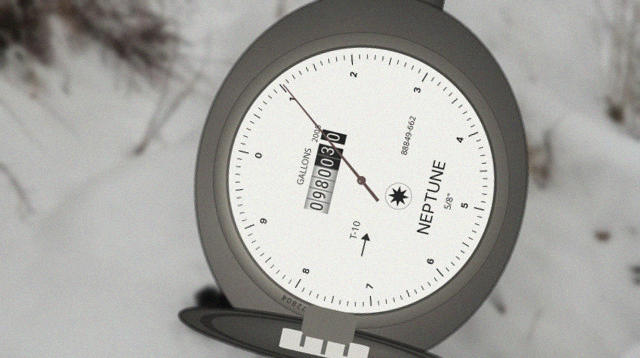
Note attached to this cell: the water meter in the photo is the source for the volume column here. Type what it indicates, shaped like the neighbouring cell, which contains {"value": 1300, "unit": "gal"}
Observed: {"value": 980031.0, "unit": "gal"}
